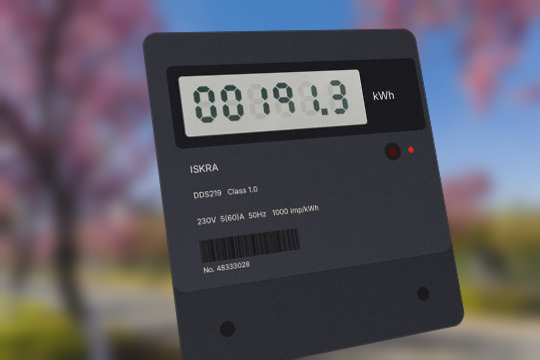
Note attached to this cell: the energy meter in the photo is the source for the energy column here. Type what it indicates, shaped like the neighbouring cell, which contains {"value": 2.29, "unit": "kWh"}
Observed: {"value": 191.3, "unit": "kWh"}
